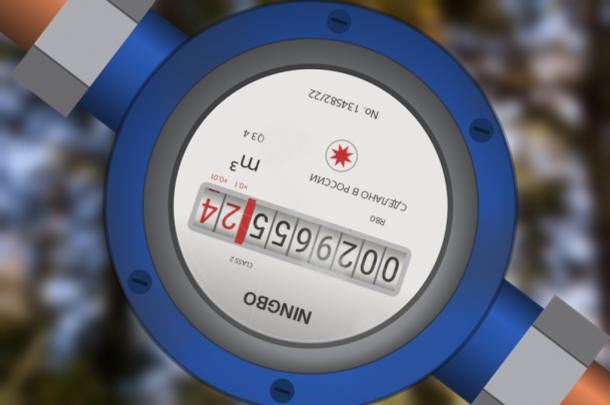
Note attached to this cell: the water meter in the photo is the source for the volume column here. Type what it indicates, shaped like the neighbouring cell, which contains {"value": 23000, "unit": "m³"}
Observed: {"value": 29655.24, "unit": "m³"}
